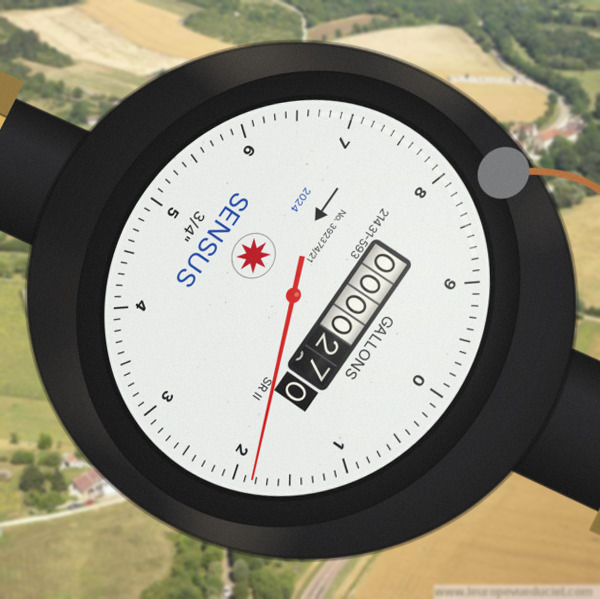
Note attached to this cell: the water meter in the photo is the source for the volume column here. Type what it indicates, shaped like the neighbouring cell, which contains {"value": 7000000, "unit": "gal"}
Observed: {"value": 271.8, "unit": "gal"}
